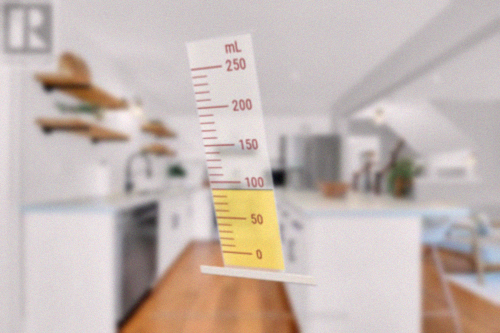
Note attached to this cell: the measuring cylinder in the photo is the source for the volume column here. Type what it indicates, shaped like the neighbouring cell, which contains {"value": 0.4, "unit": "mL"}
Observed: {"value": 90, "unit": "mL"}
